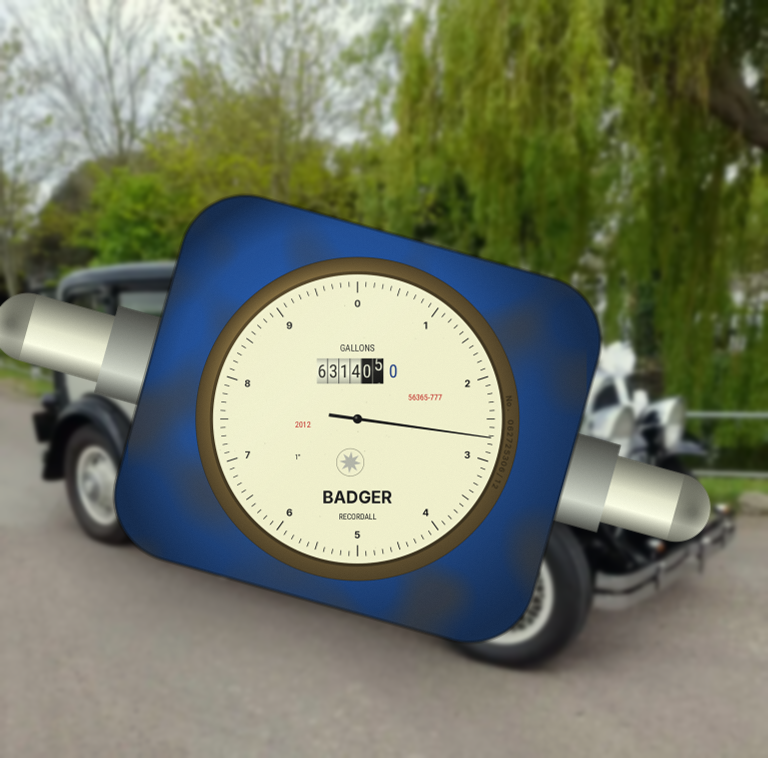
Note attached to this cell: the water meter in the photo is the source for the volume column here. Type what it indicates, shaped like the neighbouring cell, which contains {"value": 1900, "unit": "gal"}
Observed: {"value": 6314052.7, "unit": "gal"}
